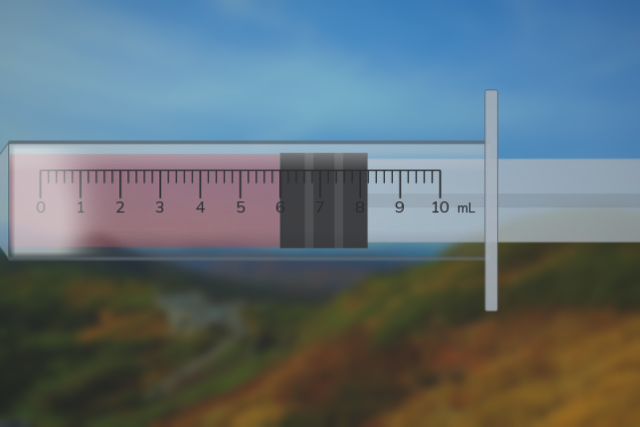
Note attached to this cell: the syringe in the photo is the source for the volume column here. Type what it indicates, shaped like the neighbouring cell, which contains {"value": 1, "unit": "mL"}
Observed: {"value": 6, "unit": "mL"}
